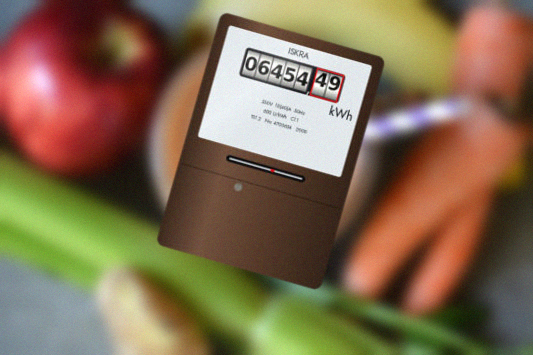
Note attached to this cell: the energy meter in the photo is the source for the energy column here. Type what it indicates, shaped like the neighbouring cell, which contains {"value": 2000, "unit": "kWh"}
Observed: {"value": 6454.49, "unit": "kWh"}
